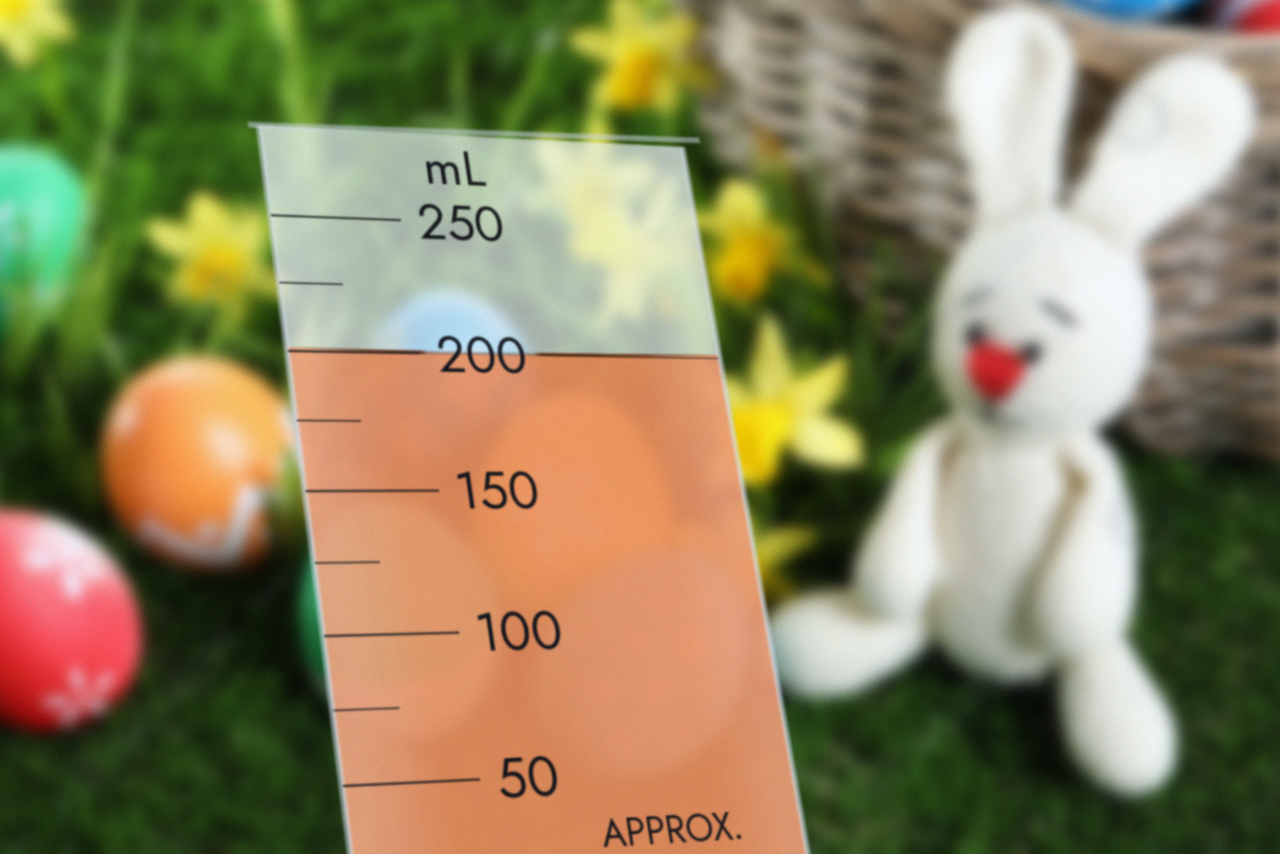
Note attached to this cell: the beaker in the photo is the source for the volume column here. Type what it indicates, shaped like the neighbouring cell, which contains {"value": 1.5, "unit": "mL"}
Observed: {"value": 200, "unit": "mL"}
